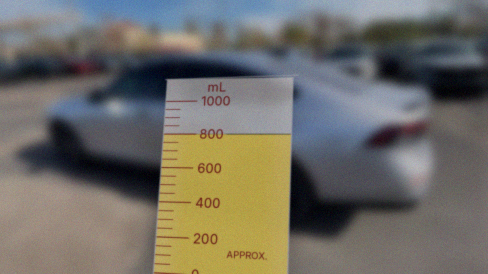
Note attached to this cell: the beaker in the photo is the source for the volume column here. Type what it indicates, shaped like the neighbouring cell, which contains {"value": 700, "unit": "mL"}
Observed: {"value": 800, "unit": "mL"}
